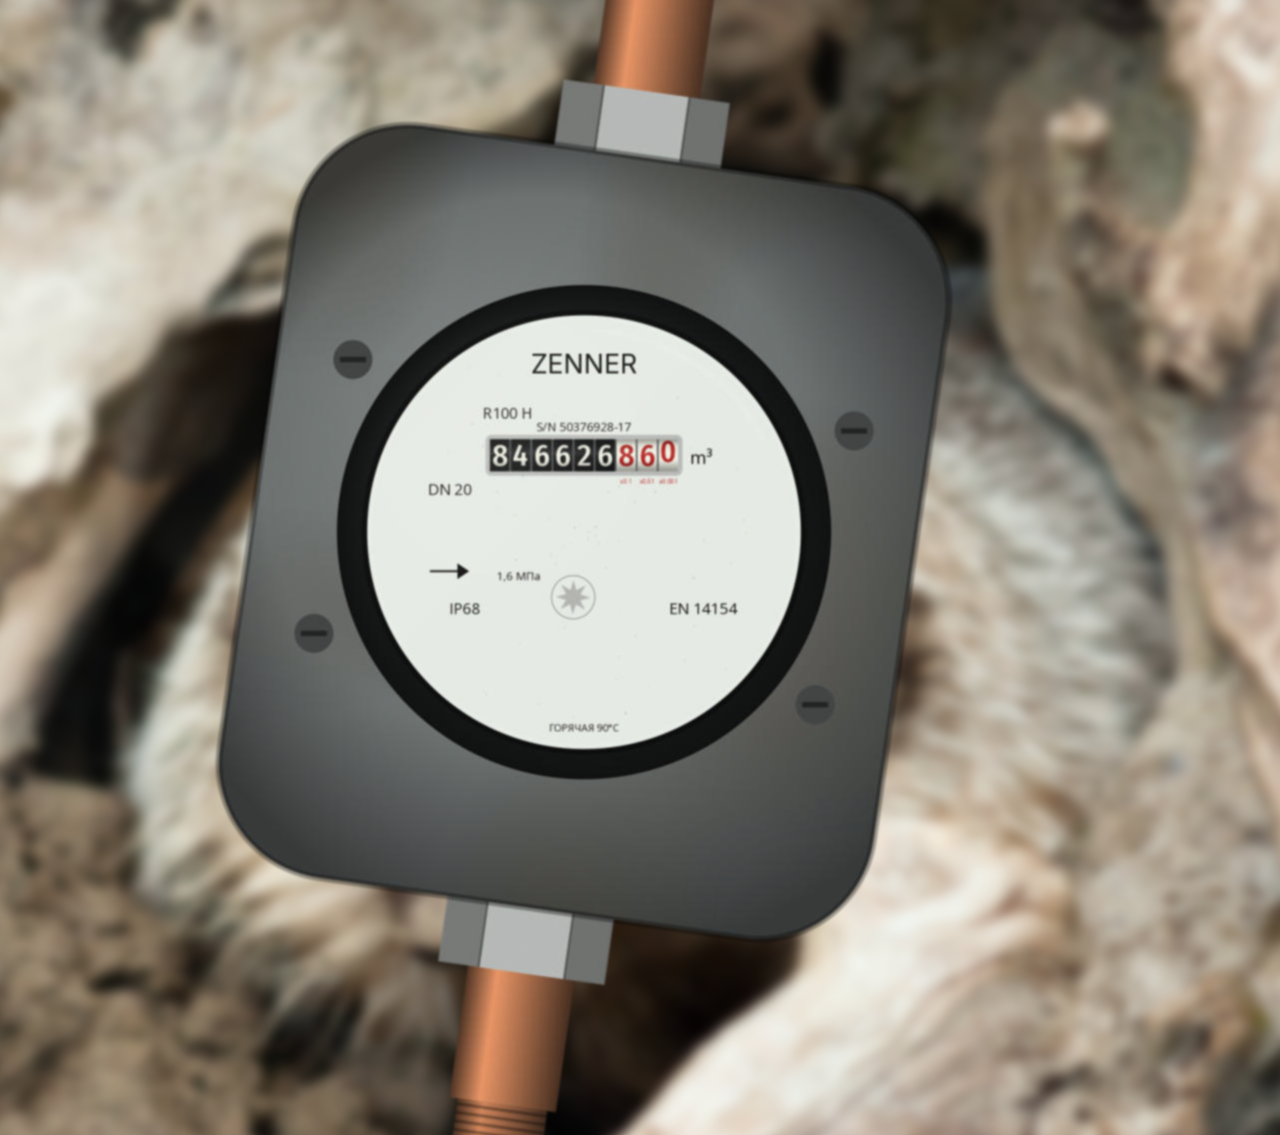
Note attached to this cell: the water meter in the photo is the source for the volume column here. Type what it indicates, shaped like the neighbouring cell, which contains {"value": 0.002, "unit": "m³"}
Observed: {"value": 846626.860, "unit": "m³"}
